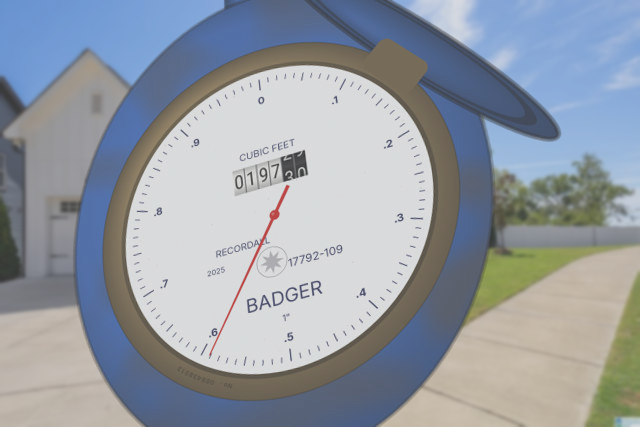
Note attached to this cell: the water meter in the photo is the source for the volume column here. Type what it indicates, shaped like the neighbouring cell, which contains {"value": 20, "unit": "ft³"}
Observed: {"value": 19729.59, "unit": "ft³"}
